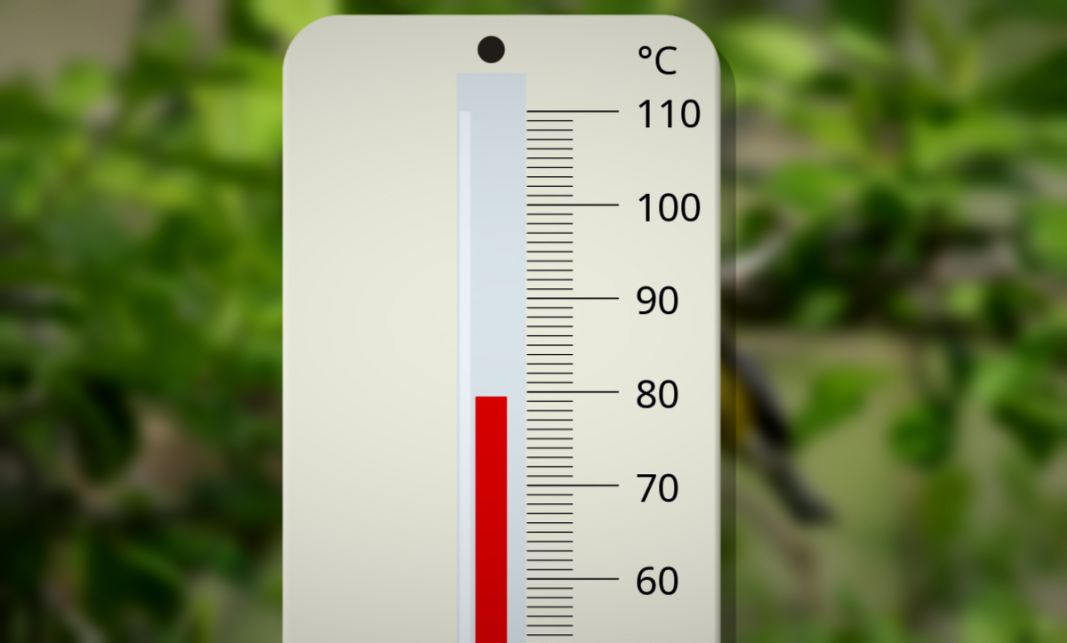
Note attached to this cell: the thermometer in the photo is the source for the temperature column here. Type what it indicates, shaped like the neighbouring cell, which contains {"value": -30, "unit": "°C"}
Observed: {"value": 79.5, "unit": "°C"}
